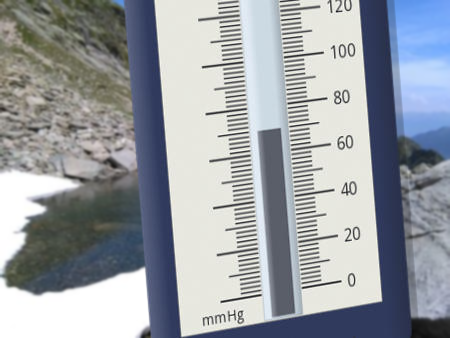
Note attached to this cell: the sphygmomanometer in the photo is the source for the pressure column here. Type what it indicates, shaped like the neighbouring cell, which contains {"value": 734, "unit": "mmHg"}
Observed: {"value": 70, "unit": "mmHg"}
